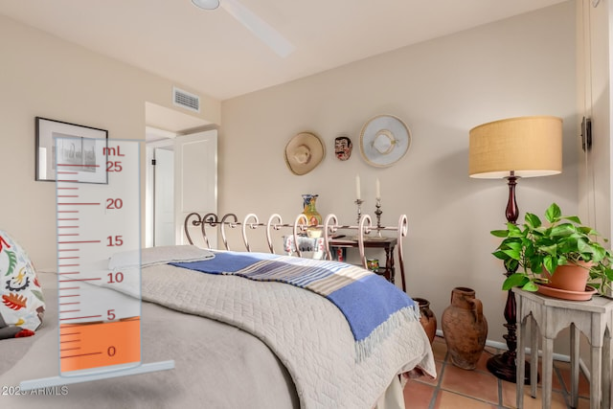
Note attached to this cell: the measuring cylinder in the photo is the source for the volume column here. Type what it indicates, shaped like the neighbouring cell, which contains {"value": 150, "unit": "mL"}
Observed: {"value": 4, "unit": "mL"}
